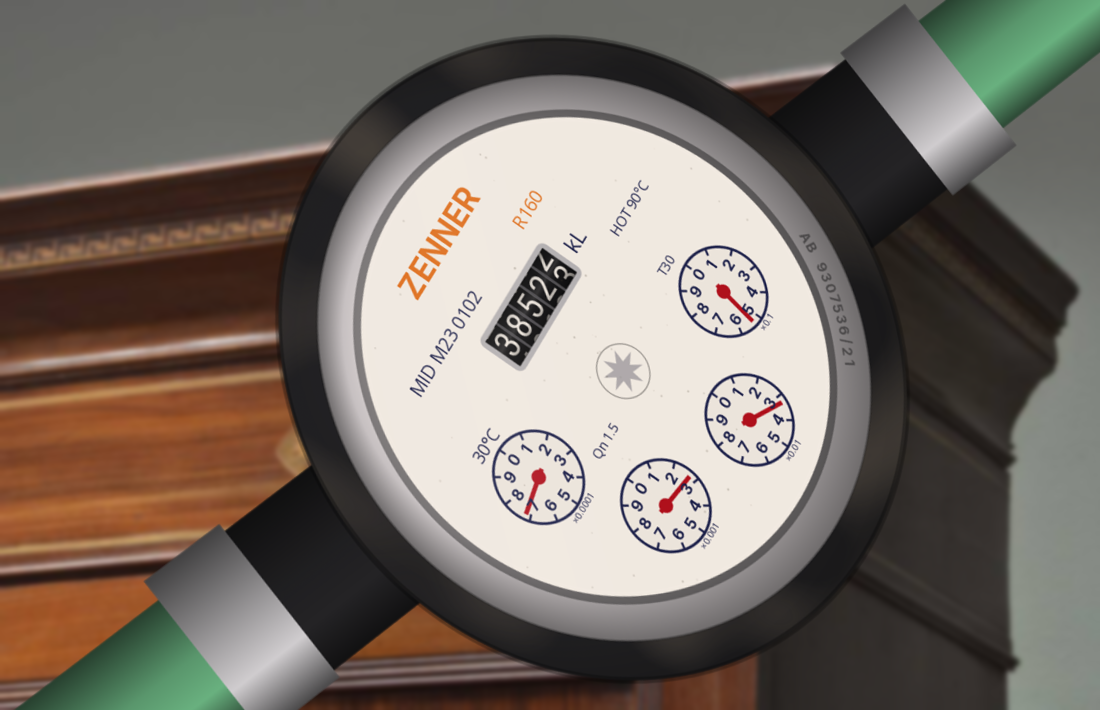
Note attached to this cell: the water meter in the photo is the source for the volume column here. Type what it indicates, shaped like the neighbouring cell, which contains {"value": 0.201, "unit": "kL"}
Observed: {"value": 38522.5327, "unit": "kL"}
